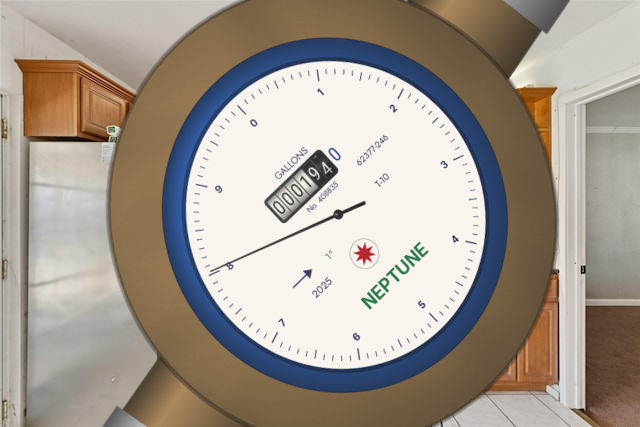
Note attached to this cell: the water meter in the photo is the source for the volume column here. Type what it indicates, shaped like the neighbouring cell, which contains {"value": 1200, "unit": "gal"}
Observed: {"value": 1938.0, "unit": "gal"}
